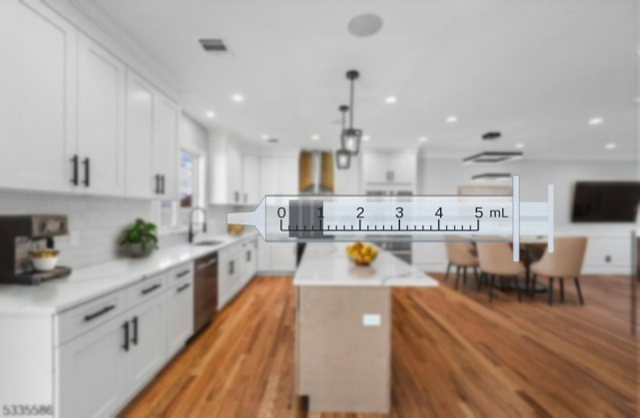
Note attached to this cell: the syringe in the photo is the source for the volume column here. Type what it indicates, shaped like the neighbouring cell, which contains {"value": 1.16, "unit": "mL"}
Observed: {"value": 0.2, "unit": "mL"}
